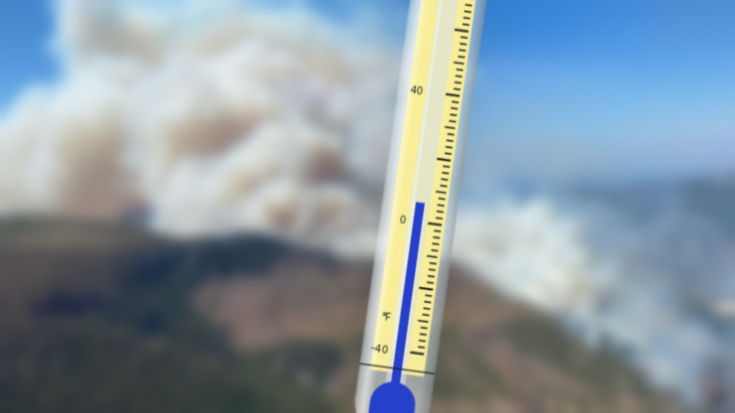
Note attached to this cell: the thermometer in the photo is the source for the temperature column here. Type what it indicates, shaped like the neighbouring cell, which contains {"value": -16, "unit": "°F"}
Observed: {"value": 6, "unit": "°F"}
